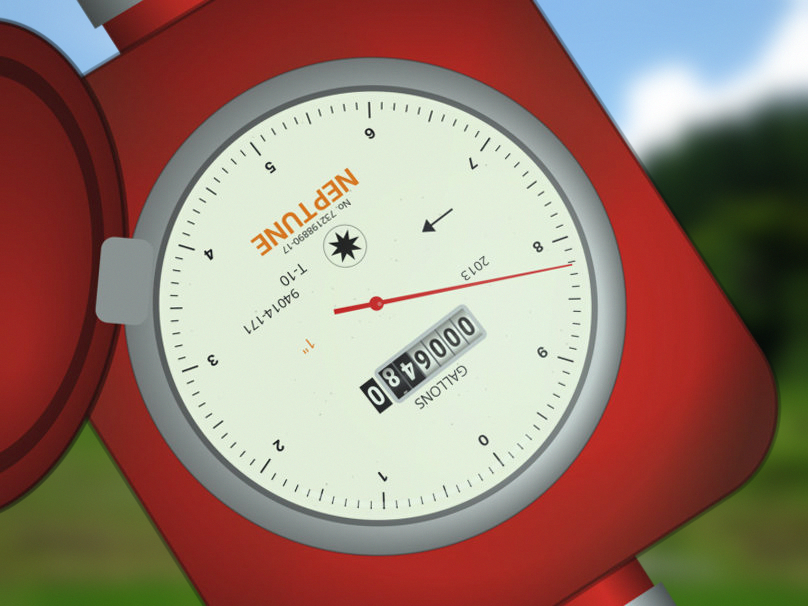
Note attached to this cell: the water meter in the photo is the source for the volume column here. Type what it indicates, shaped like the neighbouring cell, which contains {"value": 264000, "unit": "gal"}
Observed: {"value": 6478.2, "unit": "gal"}
